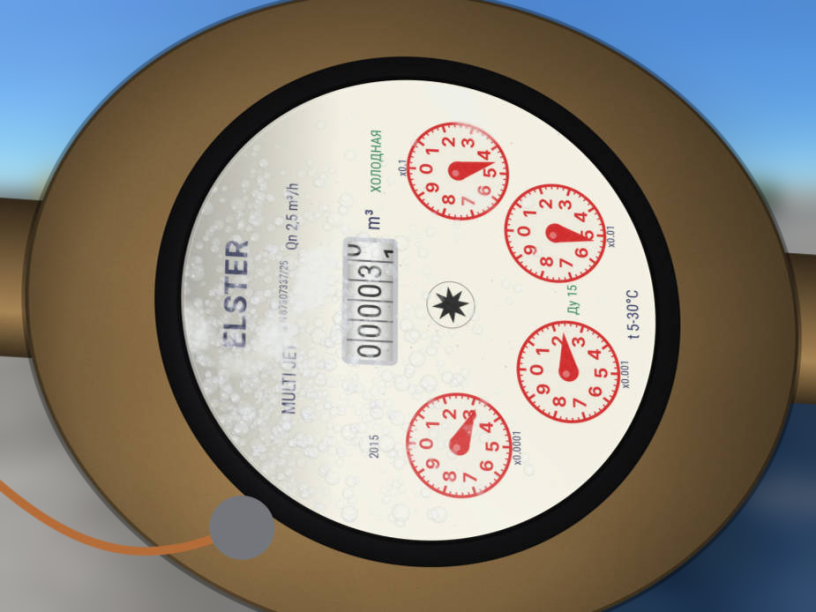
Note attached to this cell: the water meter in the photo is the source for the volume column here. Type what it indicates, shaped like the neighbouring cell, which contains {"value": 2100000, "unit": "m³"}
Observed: {"value": 30.4523, "unit": "m³"}
